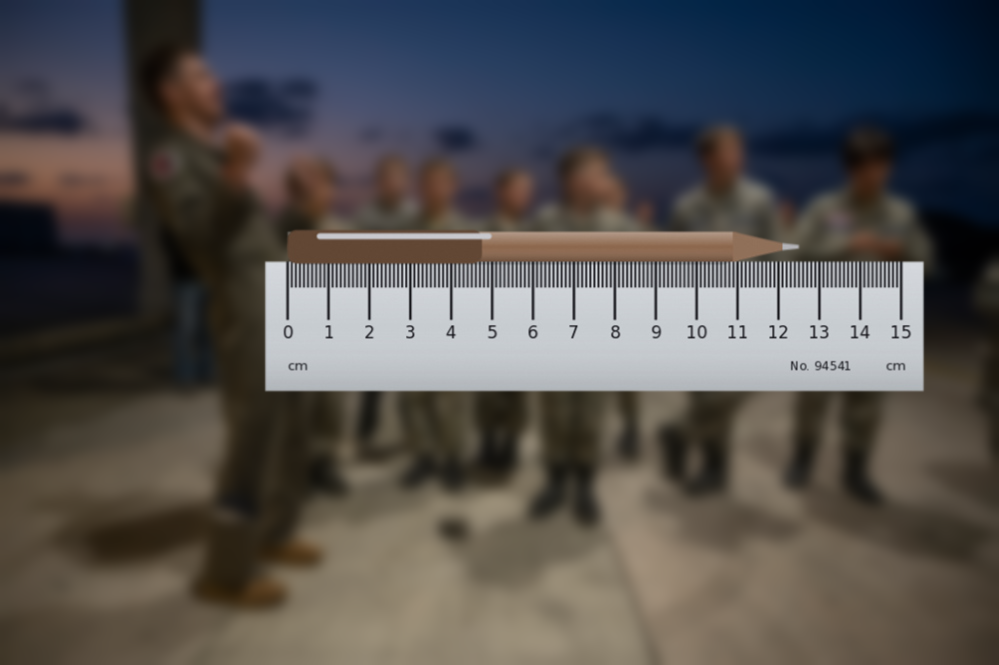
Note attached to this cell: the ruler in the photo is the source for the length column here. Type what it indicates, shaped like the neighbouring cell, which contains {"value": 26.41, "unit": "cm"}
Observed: {"value": 12.5, "unit": "cm"}
